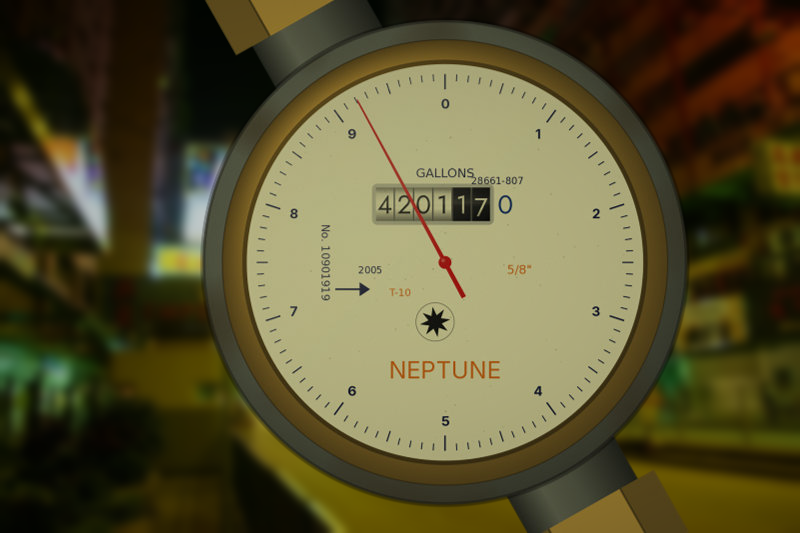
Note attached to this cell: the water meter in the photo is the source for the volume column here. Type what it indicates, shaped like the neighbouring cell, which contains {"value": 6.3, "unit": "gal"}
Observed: {"value": 4201169.2, "unit": "gal"}
